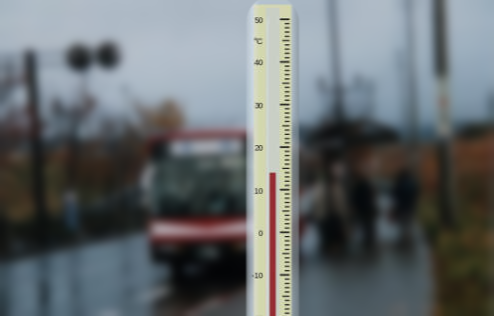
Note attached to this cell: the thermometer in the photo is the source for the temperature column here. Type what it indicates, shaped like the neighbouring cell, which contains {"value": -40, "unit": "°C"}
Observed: {"value": 14, "unit": "°C"}
